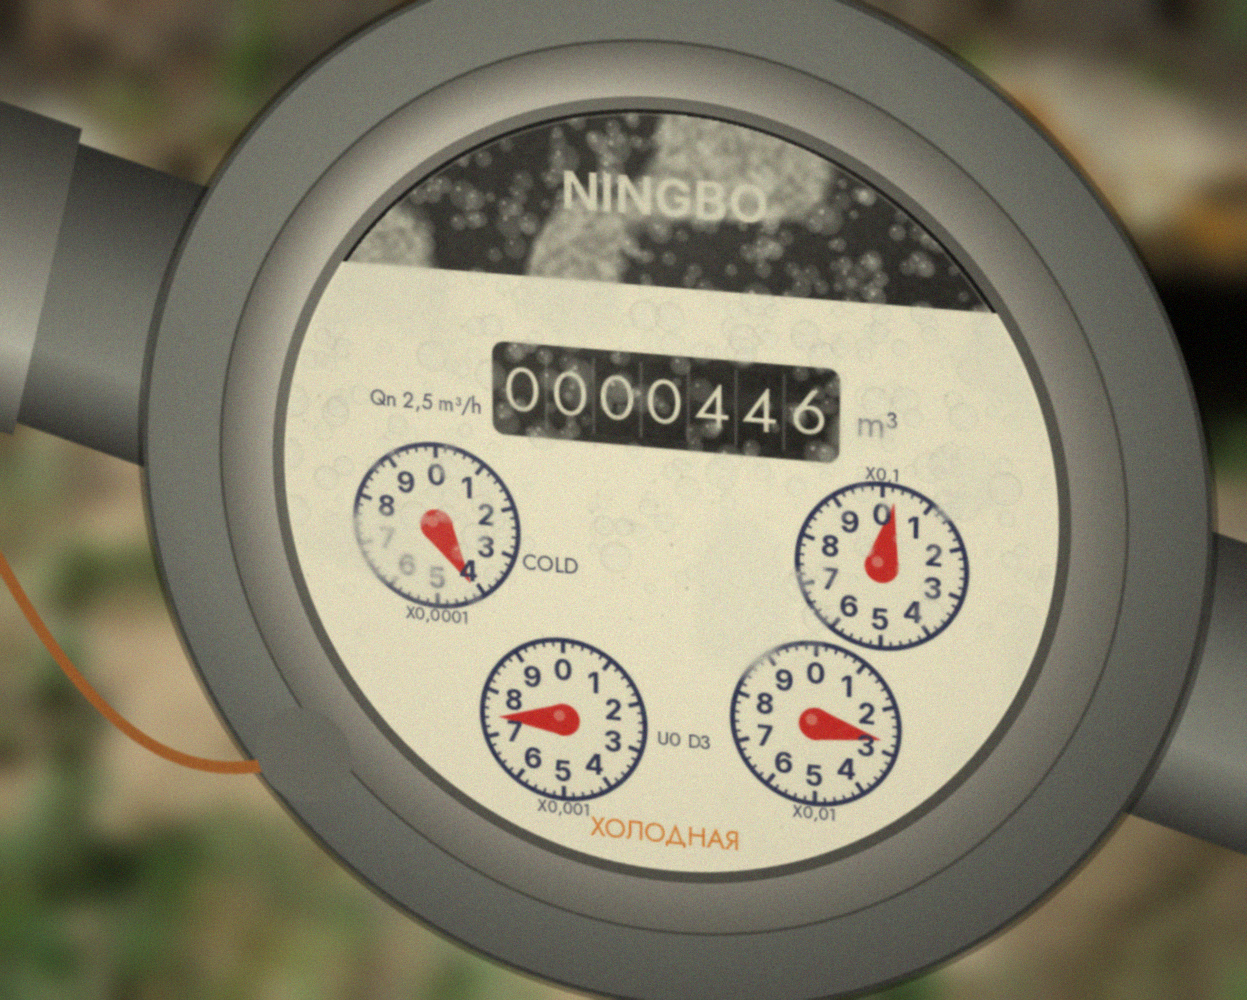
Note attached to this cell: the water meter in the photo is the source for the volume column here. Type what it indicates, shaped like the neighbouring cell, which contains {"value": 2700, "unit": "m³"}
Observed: {"value": 446.0274, "unit": "m³"}
